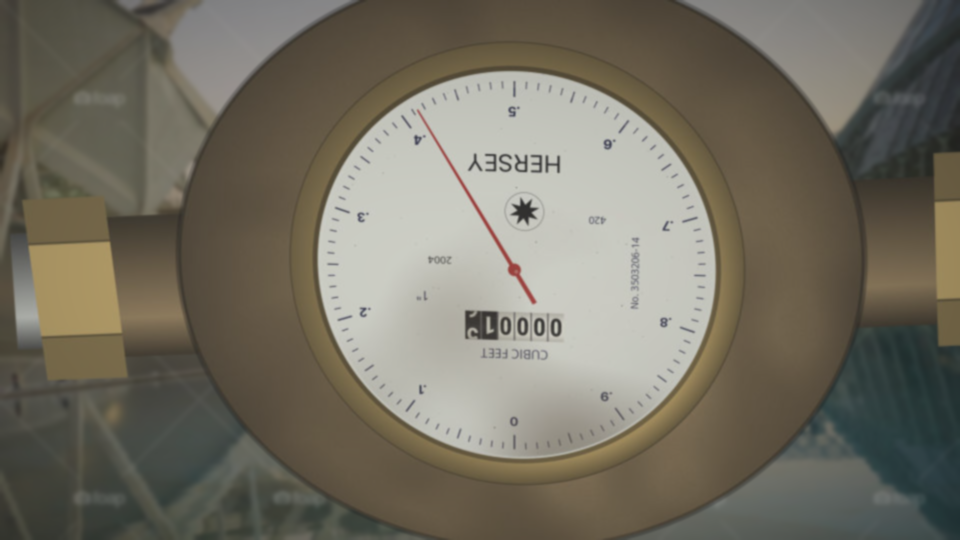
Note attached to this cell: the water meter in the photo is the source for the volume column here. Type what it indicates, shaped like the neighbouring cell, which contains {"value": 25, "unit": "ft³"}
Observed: {"value": 15.41, "unit": "ft³"}
